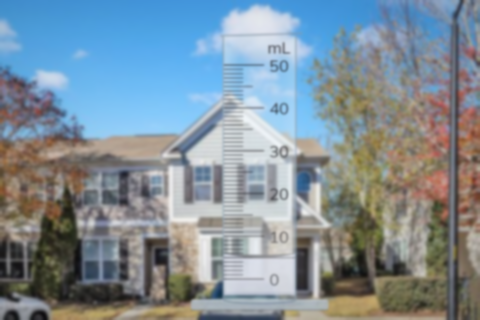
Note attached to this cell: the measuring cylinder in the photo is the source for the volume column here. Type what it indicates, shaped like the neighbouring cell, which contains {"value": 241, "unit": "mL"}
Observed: {"value": 5, "unit": "mL"}
